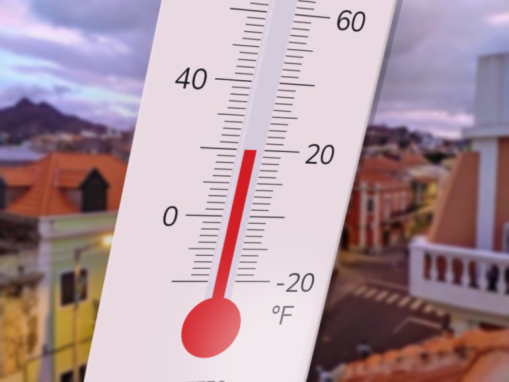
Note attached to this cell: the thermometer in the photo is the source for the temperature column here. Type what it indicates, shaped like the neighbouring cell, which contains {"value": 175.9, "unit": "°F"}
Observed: {"value": 20, "unit": "°F"}
